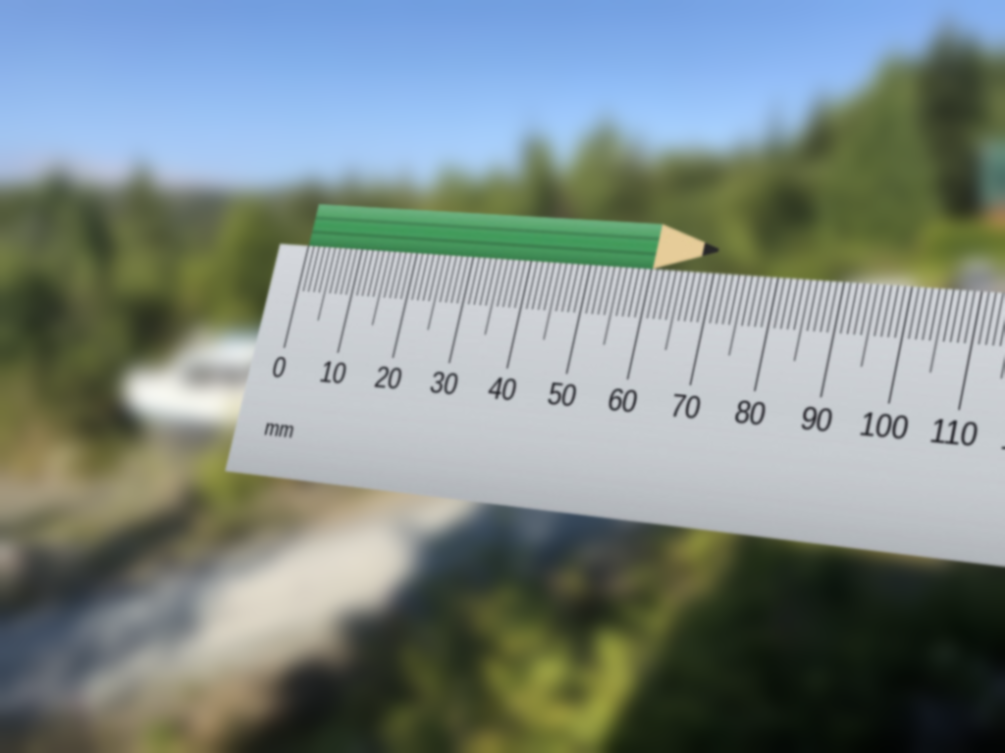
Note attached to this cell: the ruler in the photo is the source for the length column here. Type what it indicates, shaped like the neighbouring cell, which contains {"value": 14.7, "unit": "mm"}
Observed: {"value": 70, "unit": "mm"}
